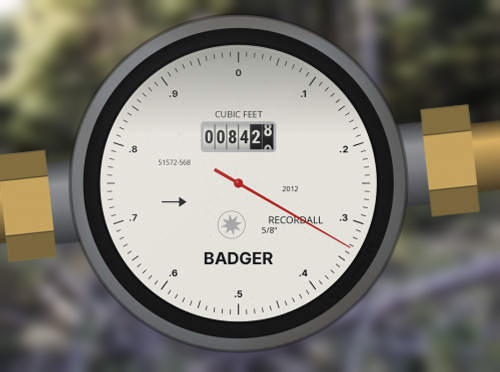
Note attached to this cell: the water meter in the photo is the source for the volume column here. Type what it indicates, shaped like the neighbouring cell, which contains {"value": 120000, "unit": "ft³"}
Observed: {"value": 8428.33, "unit": "ft³"}
